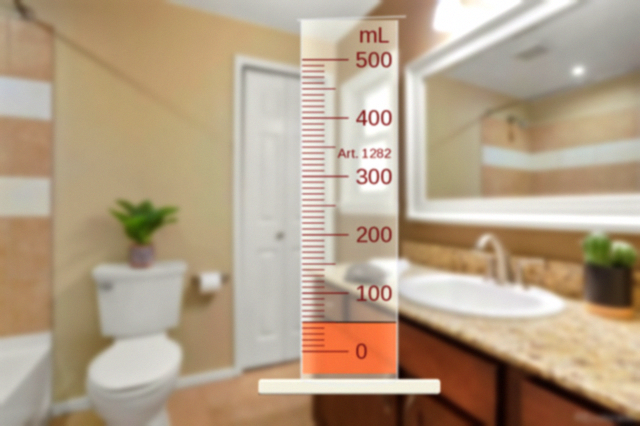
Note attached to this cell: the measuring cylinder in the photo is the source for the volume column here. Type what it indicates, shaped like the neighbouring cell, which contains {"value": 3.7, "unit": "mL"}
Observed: {"value": 50, "unit": "mL"}
